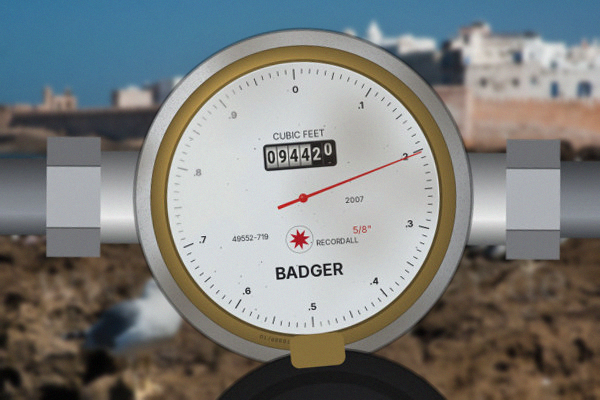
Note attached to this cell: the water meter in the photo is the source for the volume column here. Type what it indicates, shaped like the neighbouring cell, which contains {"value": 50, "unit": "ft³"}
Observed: {"value": 94420.20, "unit": "ft³"}
